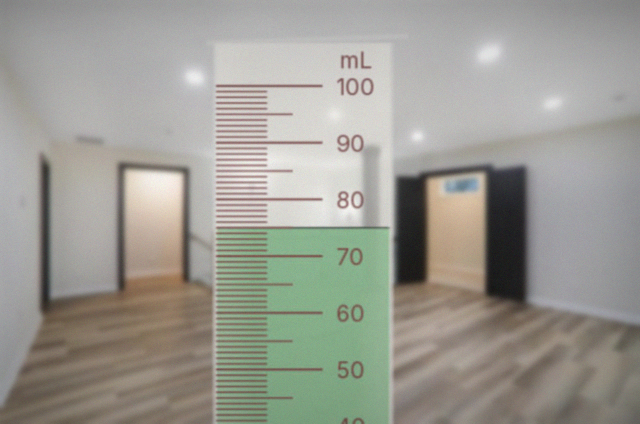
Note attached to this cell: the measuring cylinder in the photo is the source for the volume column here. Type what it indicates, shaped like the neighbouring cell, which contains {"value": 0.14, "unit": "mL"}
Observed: {"value": 75, "unit": "mL"}
